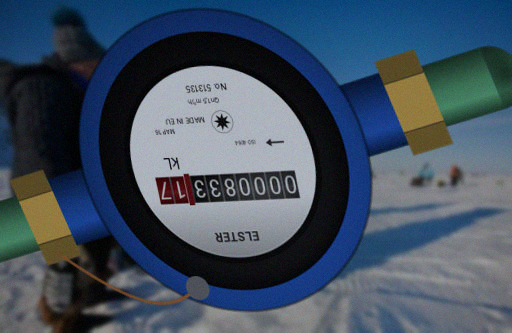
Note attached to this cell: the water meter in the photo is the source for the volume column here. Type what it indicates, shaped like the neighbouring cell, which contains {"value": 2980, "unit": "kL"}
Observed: {"value": 833.17, "unit": "kL"}
